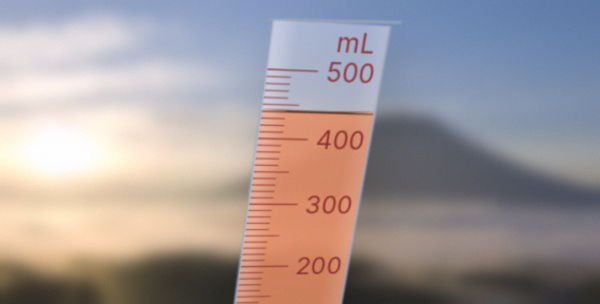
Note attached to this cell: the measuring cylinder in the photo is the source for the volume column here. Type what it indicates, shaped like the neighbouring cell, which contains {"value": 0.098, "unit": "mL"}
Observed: {"value": 440, "unit": "mL"}
